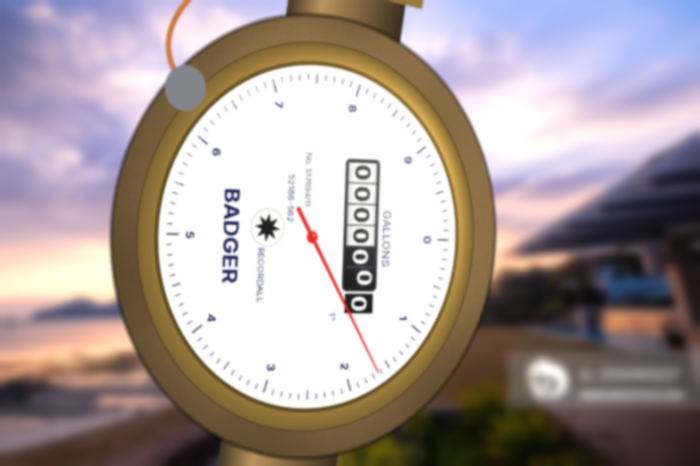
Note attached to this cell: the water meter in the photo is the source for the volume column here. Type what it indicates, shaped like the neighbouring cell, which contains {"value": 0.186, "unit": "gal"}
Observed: {"value": 1.6, "unit": "gal"}
